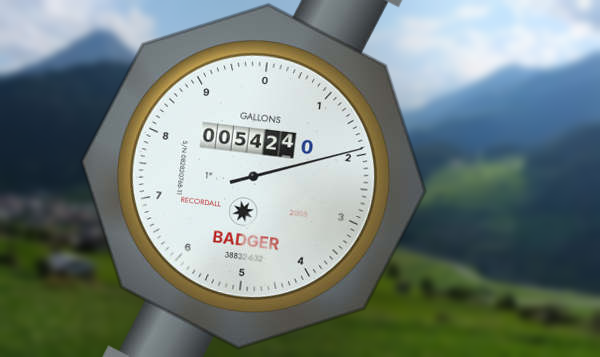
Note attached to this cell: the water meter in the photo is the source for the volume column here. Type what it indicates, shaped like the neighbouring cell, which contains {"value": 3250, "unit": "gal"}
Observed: {"value": 54241.9, "unit": "gal"}
